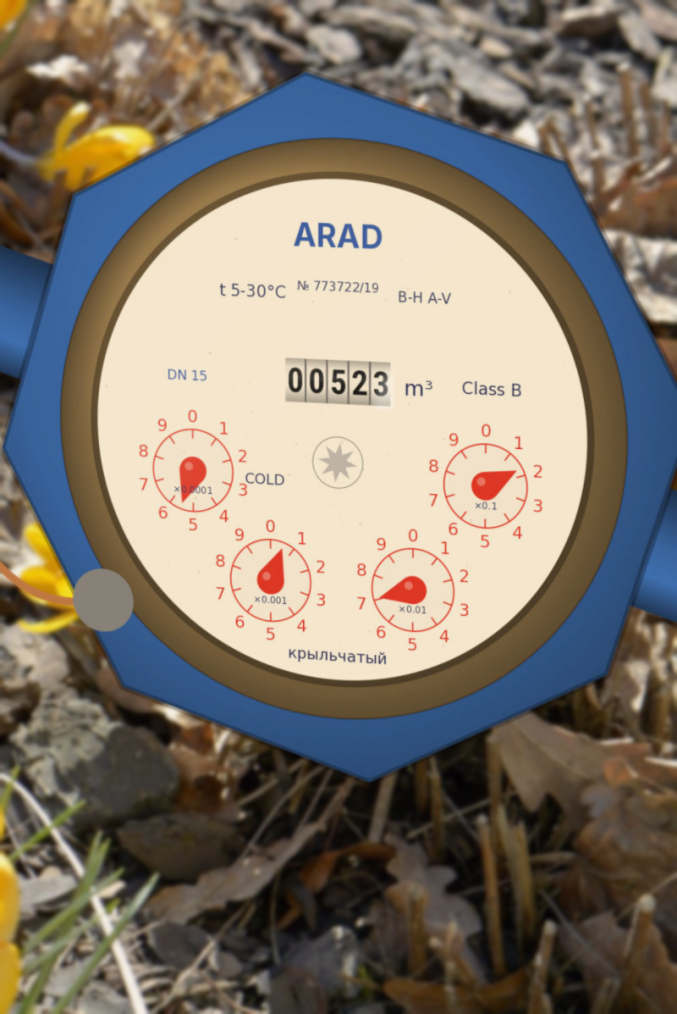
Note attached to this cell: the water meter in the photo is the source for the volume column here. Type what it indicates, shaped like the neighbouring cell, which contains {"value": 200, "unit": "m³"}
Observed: {"value": 523.1705, "unit": "m³"}
